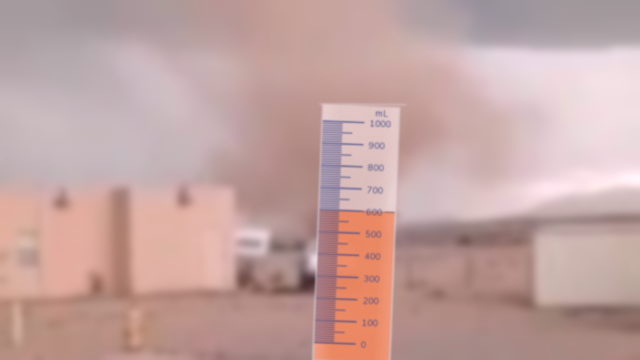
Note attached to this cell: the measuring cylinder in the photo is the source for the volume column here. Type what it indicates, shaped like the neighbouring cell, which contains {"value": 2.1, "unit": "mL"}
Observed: {"value": 600, "unit": "mL"}
